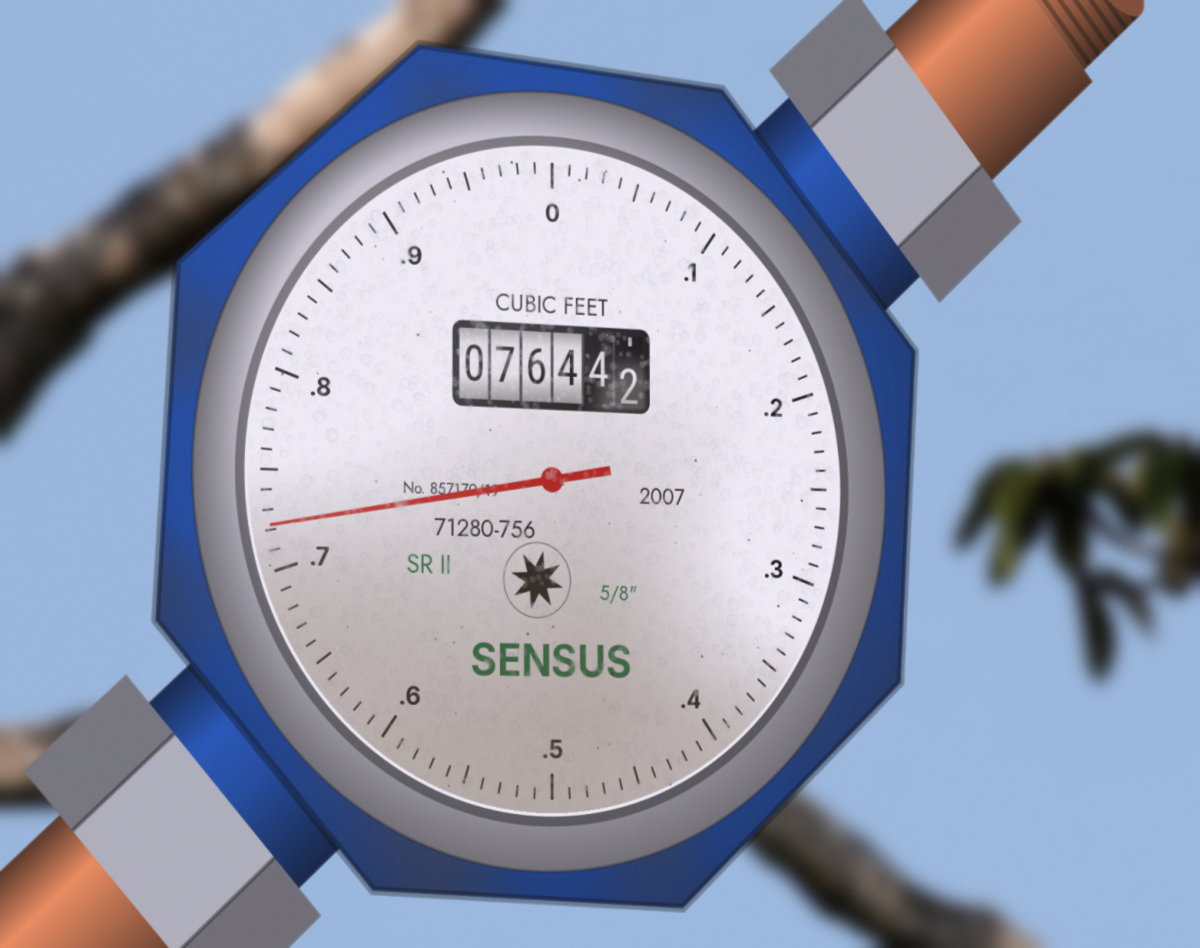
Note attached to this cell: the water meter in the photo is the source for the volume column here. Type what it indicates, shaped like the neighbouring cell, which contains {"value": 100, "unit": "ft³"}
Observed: {"value": 76441.72, "unit": "ft³"}
